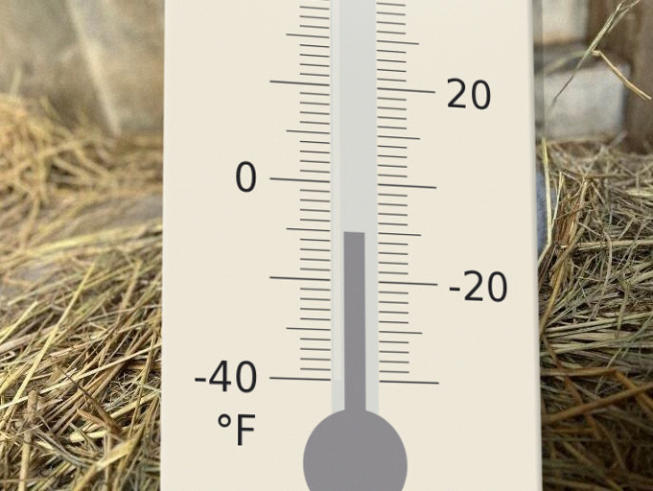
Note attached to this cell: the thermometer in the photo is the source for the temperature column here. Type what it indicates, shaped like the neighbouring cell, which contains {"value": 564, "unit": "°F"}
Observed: {"value": -10, "unit": "°F"}
